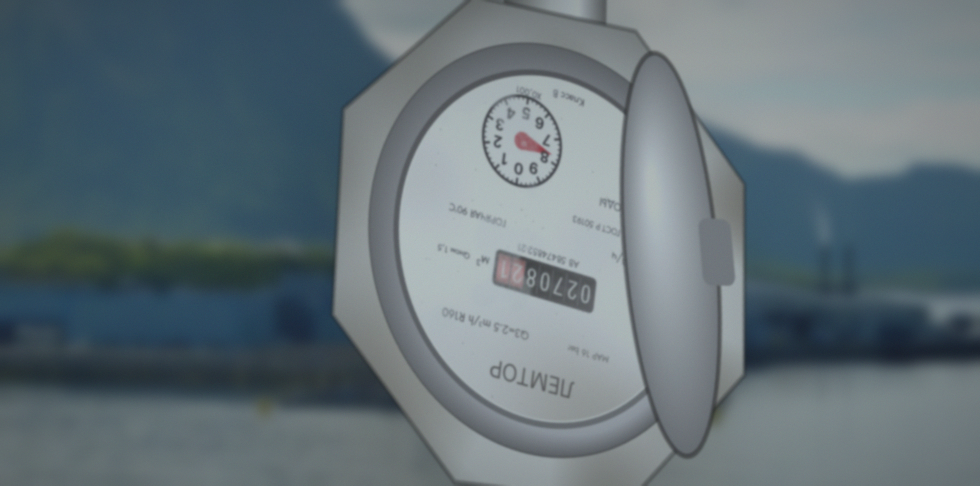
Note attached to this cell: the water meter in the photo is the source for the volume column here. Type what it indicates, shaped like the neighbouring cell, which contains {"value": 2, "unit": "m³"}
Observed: {"value": 2708.217, "unit": "m³"}
